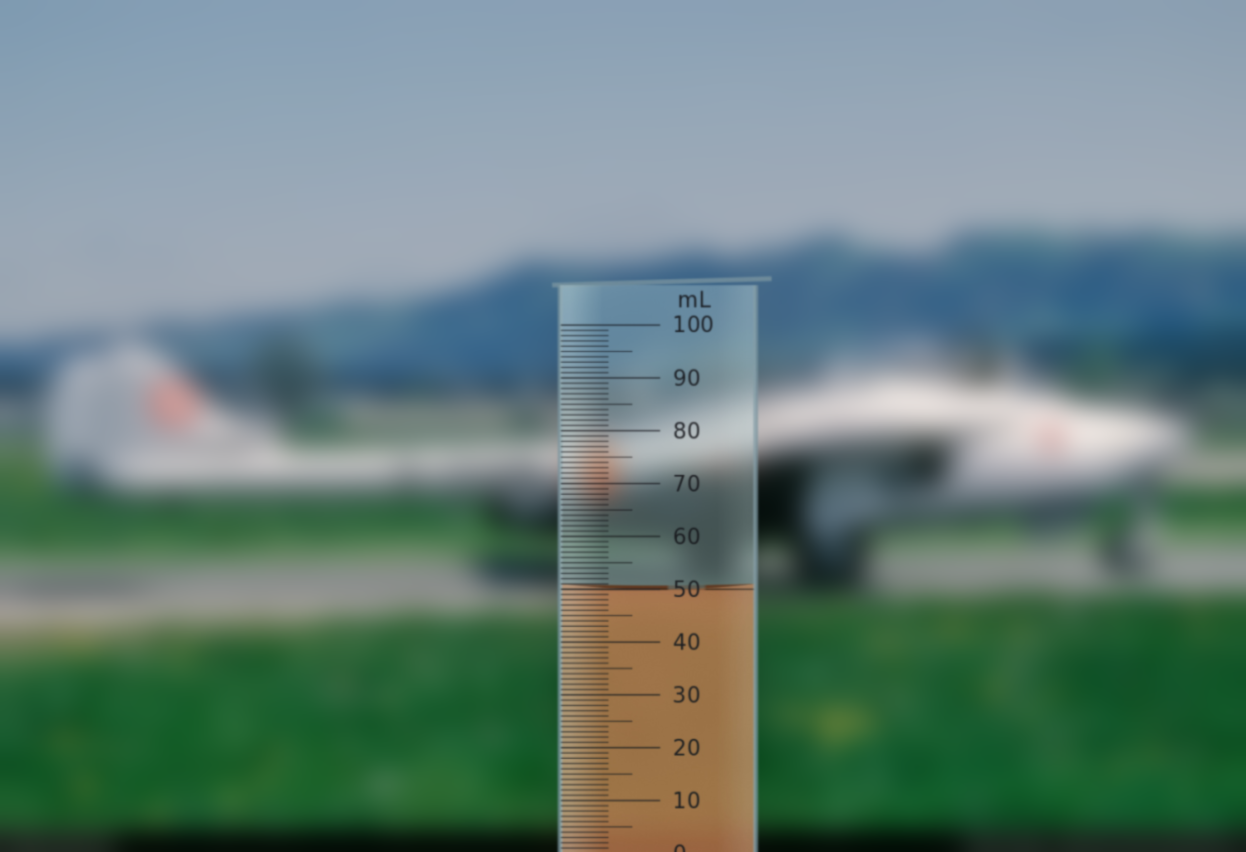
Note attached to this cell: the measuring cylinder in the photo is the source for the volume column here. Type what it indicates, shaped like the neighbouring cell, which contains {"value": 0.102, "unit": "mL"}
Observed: {"value": 50, "unit": "mL"}
